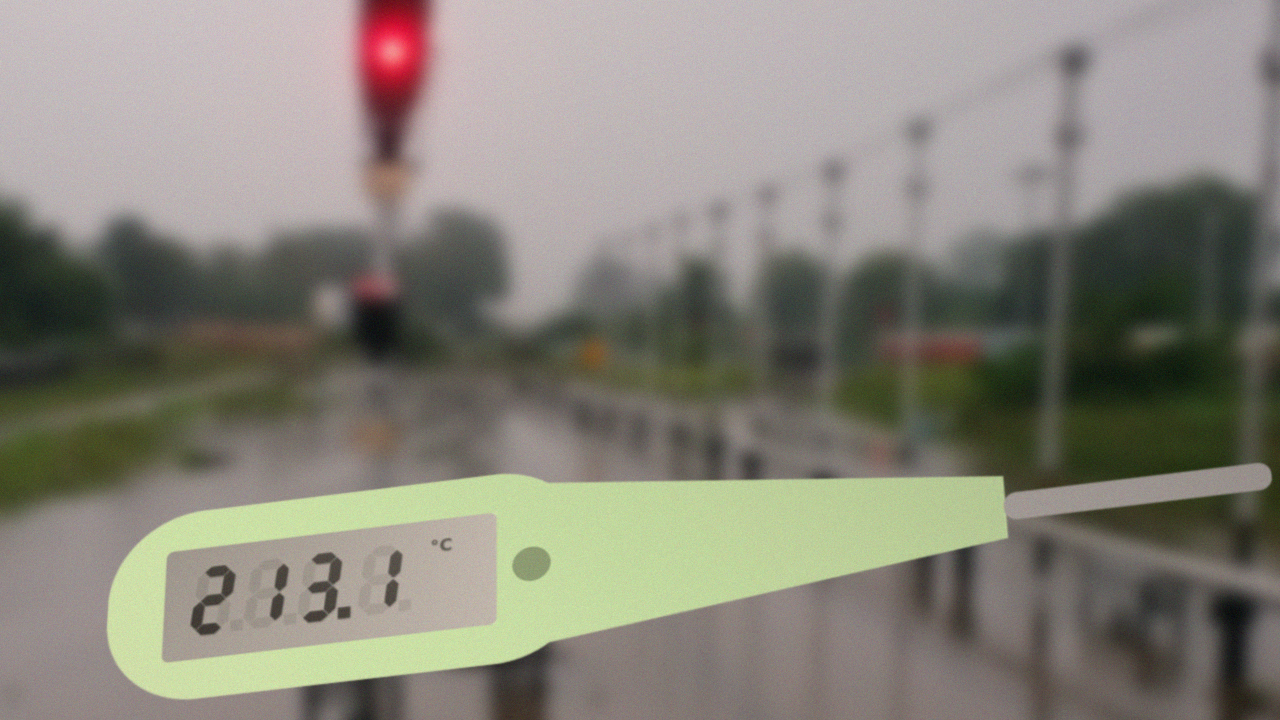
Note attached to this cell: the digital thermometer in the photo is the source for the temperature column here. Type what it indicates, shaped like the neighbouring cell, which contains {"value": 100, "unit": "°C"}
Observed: {"value": 213.1, "unit": "°C"}
